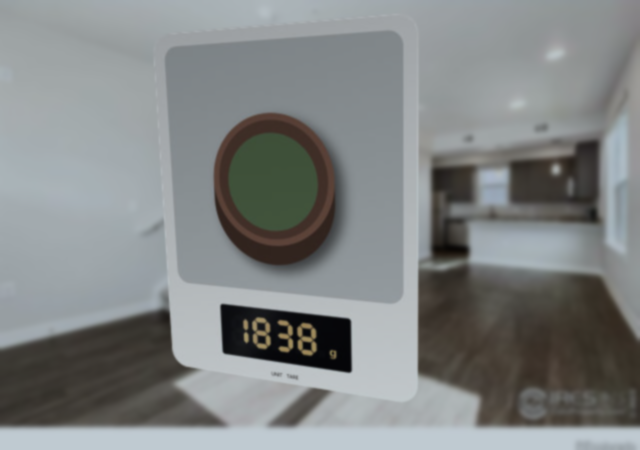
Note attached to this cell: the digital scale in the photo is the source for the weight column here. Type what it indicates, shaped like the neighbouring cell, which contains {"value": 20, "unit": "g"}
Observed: {"value": 1838, "unit": "g"}
